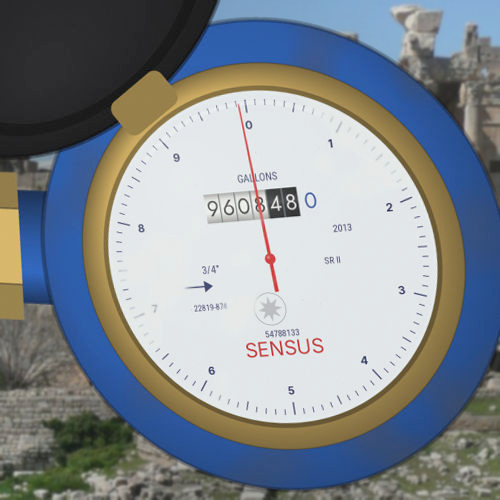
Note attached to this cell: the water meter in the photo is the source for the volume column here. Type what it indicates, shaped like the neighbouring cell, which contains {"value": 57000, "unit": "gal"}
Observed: {"value": 9608479.9, "unit": "gal"}
